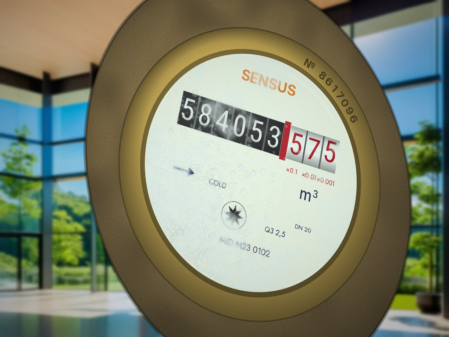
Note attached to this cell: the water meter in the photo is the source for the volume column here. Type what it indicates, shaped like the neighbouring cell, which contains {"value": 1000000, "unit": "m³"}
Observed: {"value": 584053.575, "unit": "m³"}
